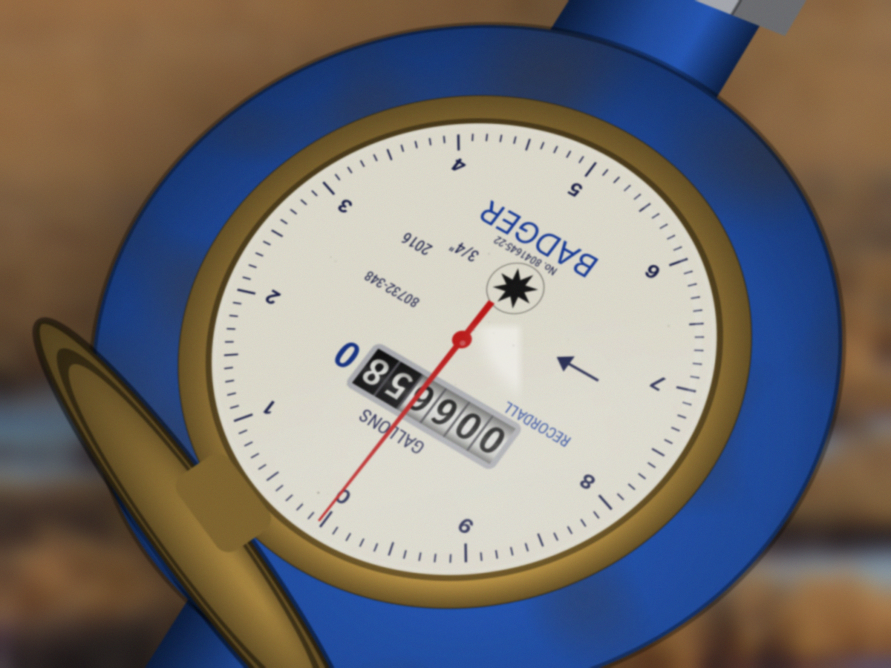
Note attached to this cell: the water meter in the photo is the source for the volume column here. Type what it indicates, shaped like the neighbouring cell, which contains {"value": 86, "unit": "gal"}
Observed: {"value": 66580.0, "unit": "gal"}
